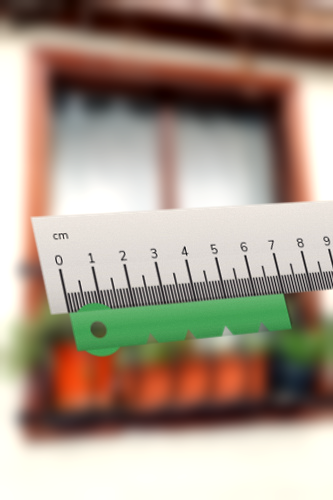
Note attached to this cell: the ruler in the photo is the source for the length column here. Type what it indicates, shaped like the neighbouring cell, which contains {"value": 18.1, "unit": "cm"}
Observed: {"value": 7, "unit": "cm"}
